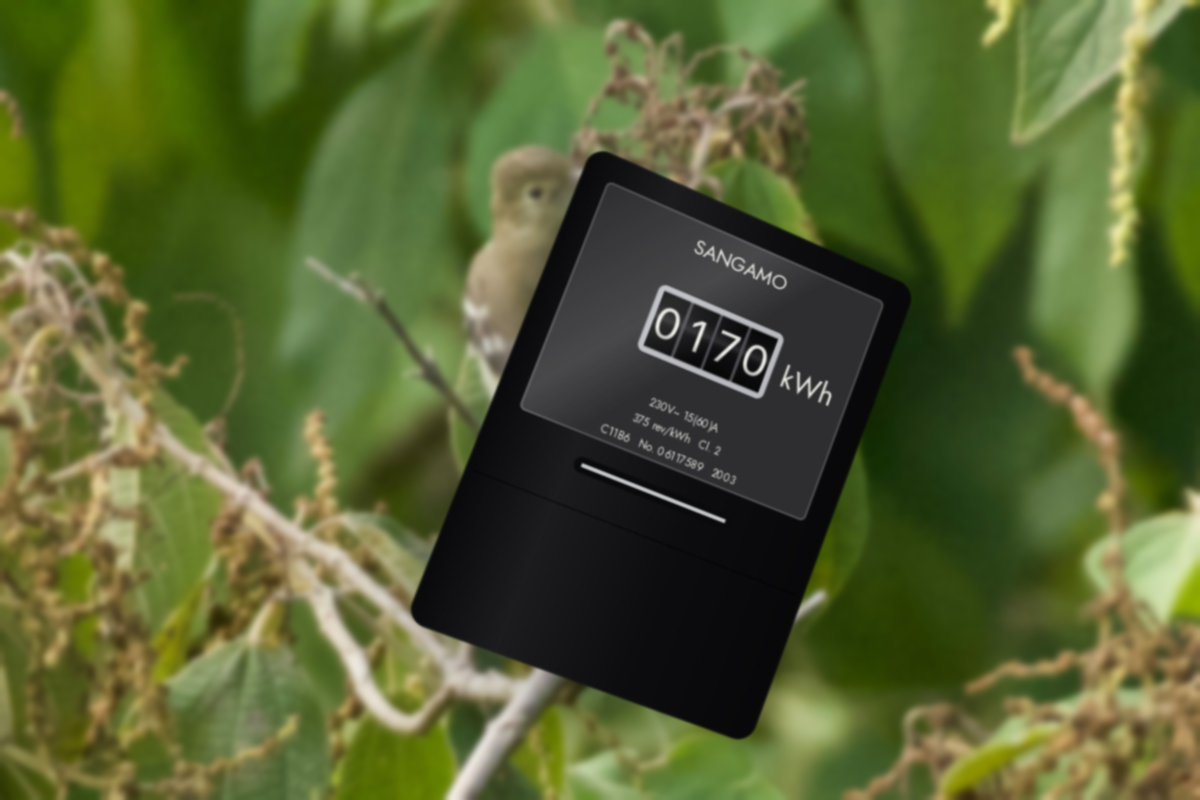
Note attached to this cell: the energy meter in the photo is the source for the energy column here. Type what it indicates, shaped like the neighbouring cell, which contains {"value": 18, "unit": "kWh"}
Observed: {"value": 170, "unit": "kWh"}
